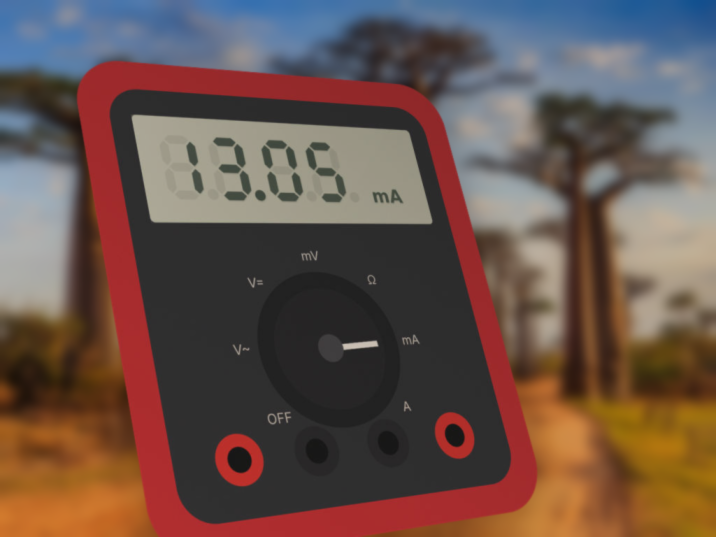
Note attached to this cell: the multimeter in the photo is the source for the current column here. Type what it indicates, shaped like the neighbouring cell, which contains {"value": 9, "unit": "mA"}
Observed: {"value": 13.05, "unit": "mA"}
